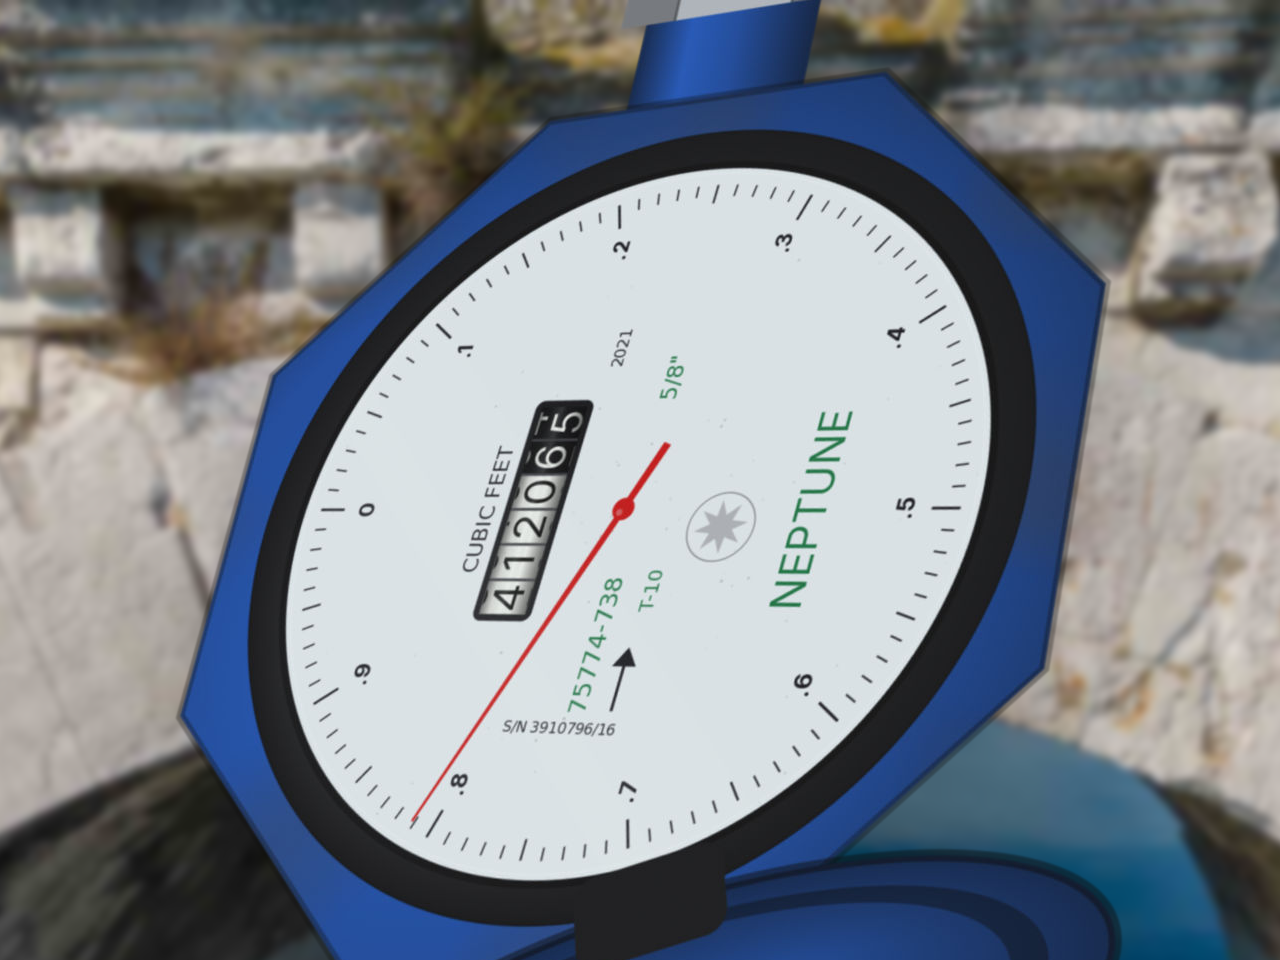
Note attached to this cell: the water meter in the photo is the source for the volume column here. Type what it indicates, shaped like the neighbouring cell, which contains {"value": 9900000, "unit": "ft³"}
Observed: {"value": 412064.81, "unit": "ft³"}
